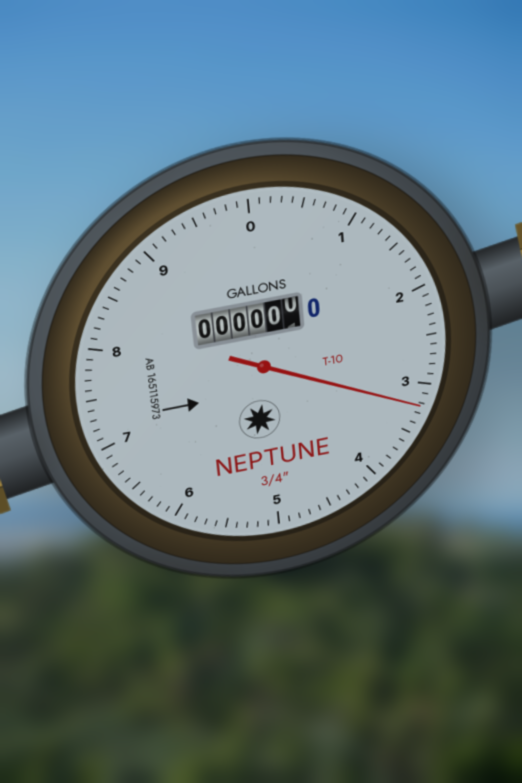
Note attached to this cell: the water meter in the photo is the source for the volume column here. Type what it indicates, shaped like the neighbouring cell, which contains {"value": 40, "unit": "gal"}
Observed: {"value": 3.2, "unit": "gal"}
